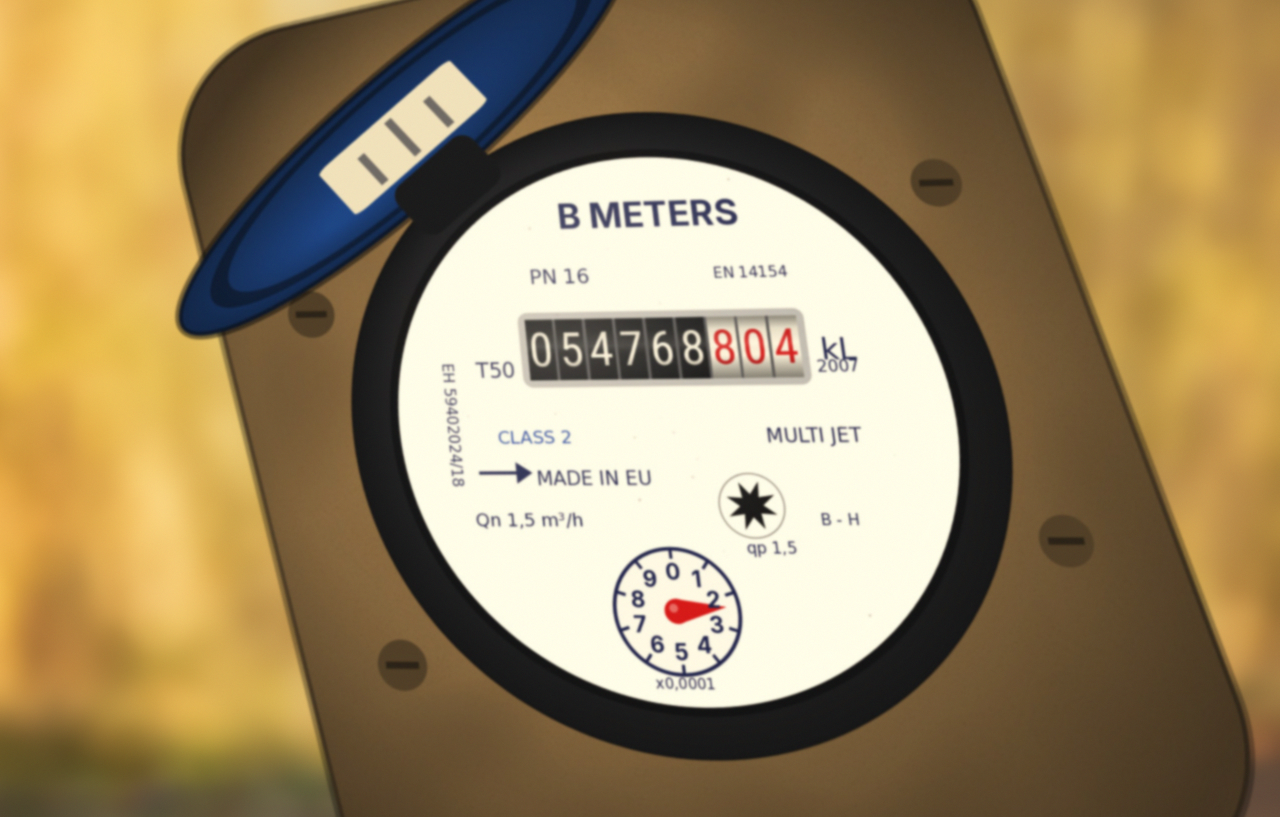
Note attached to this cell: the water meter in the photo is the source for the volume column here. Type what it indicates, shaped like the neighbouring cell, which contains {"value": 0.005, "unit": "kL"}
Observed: {"value": 54768.8042, "unit": "kL"}
